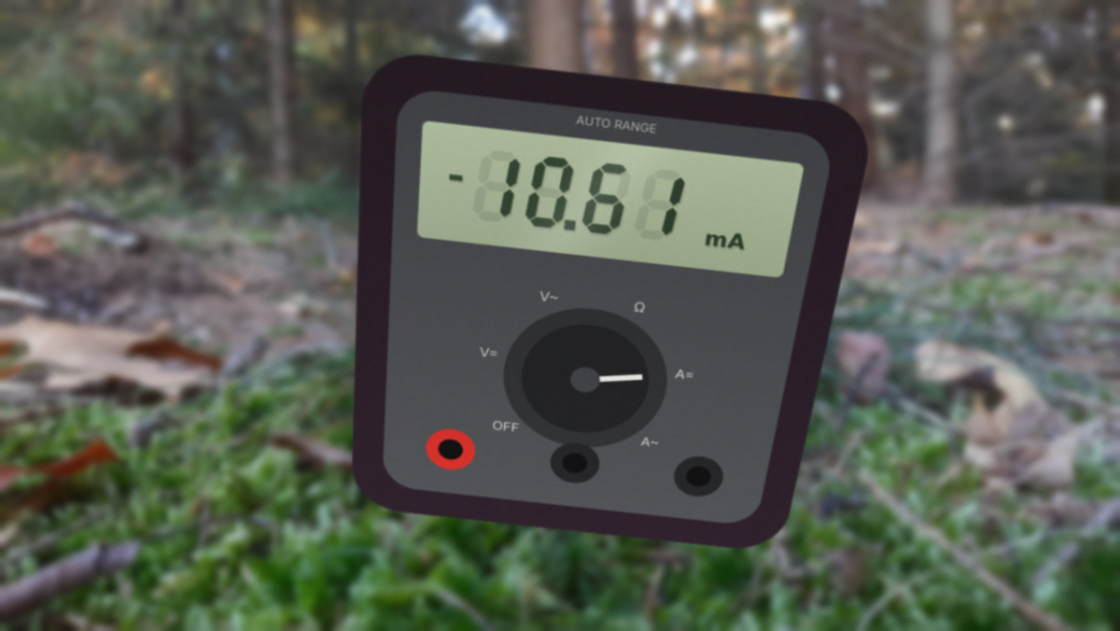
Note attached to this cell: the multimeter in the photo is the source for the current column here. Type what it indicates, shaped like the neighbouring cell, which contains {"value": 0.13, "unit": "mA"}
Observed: {"value": -10.61, "unit": "mA"}
